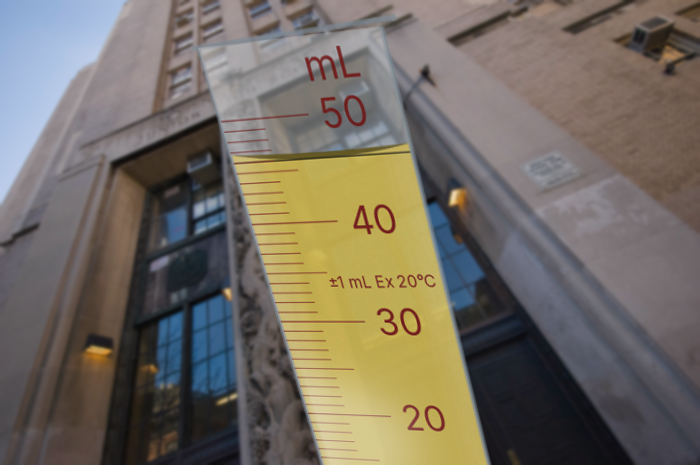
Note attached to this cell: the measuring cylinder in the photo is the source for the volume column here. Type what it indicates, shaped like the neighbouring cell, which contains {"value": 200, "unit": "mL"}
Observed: {"value": 46, "unit": "mL"}
